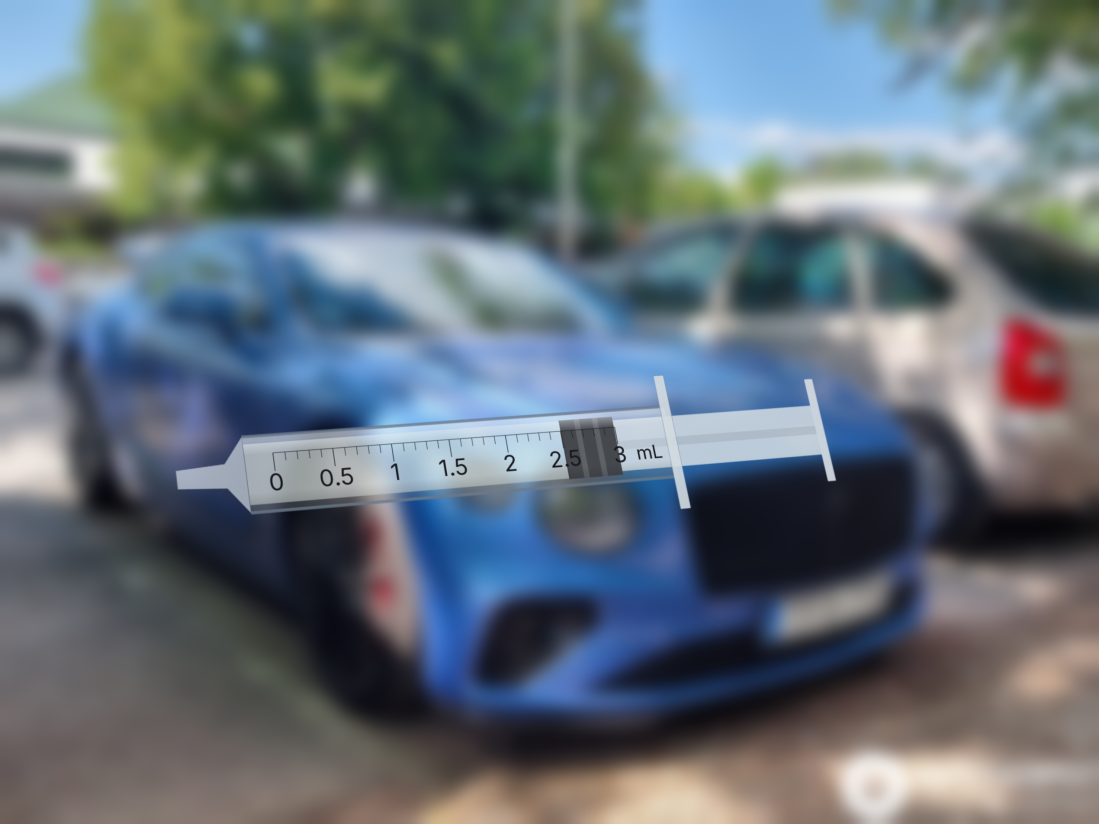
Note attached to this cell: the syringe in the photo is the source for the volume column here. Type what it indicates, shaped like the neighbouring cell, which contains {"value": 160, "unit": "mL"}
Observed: {"value": 2.5, "unit": "mL"}
